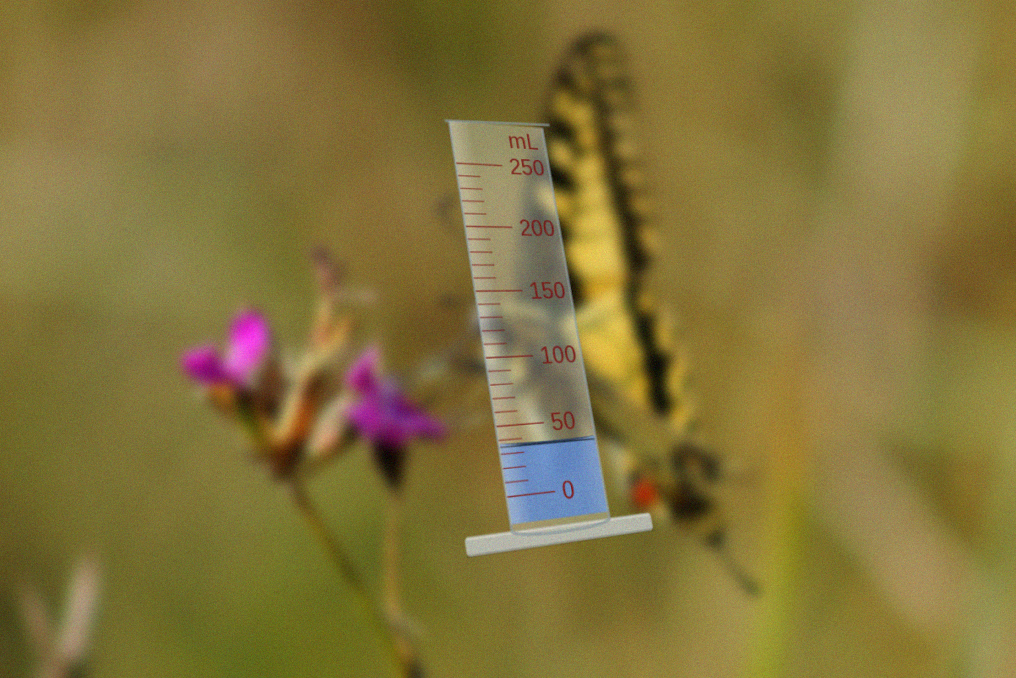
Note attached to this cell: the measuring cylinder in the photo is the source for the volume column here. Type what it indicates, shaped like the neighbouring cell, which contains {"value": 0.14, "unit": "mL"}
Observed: {"value": 35, "unit": "mL"}
